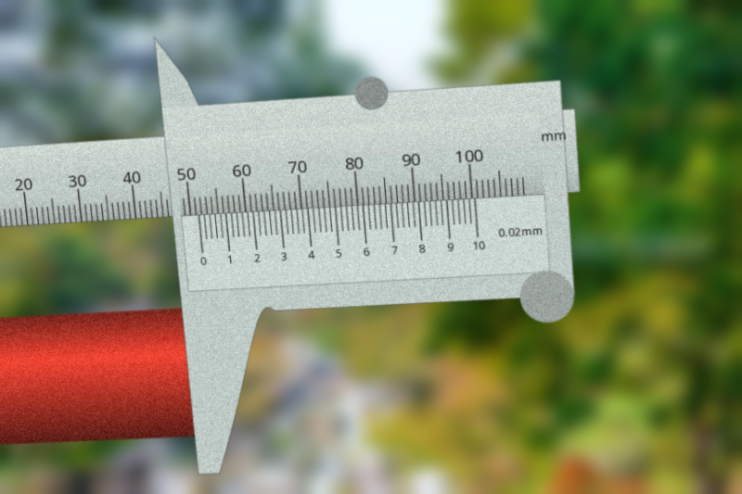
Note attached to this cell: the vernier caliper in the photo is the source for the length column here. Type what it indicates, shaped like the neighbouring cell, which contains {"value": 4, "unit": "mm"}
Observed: {"value": 51.5, "unit": "mm"}
